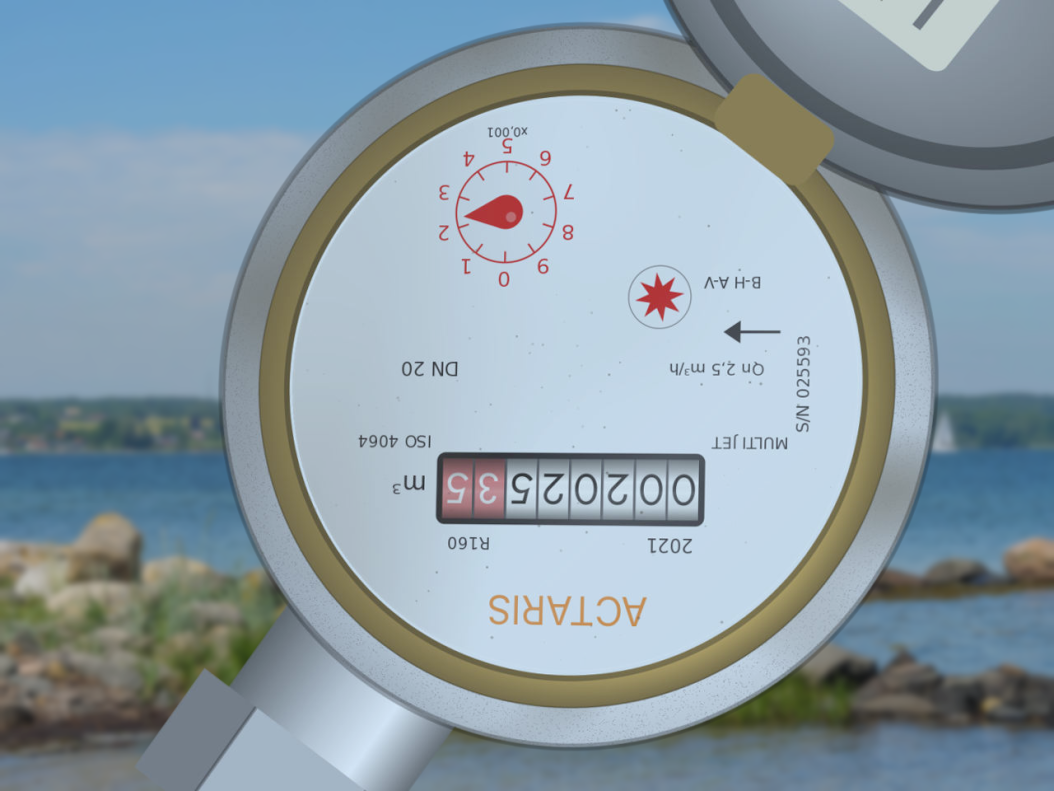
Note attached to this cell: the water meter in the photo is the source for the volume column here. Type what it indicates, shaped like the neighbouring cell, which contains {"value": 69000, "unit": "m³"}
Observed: {"value": 2025.352, "unit": "m³"}
